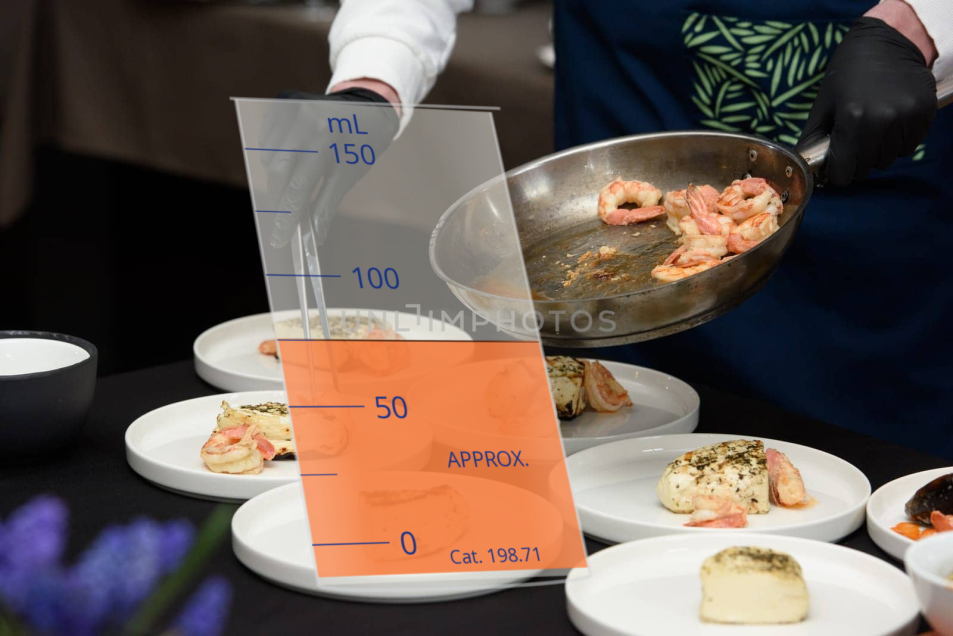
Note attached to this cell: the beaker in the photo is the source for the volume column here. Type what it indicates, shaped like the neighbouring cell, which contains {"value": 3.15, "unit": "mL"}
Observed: {"value": 75, "unit": "mL"}
